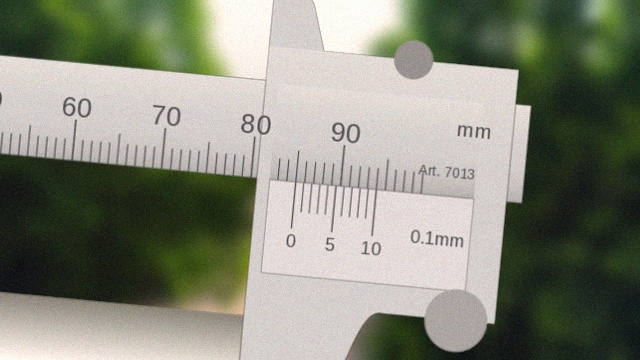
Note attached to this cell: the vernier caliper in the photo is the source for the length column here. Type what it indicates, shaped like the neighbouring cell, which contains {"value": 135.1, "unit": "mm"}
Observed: {"value": 85.0, "unit": "mm"}
